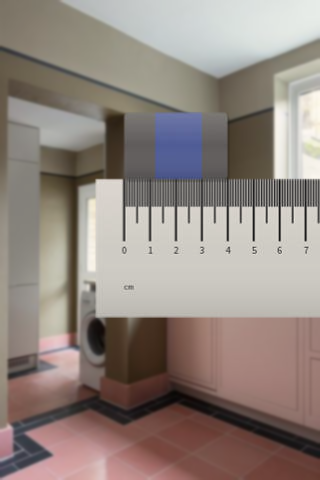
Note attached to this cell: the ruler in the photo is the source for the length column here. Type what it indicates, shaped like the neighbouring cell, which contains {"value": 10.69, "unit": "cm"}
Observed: {"value": 4, "unit": "cm"}
